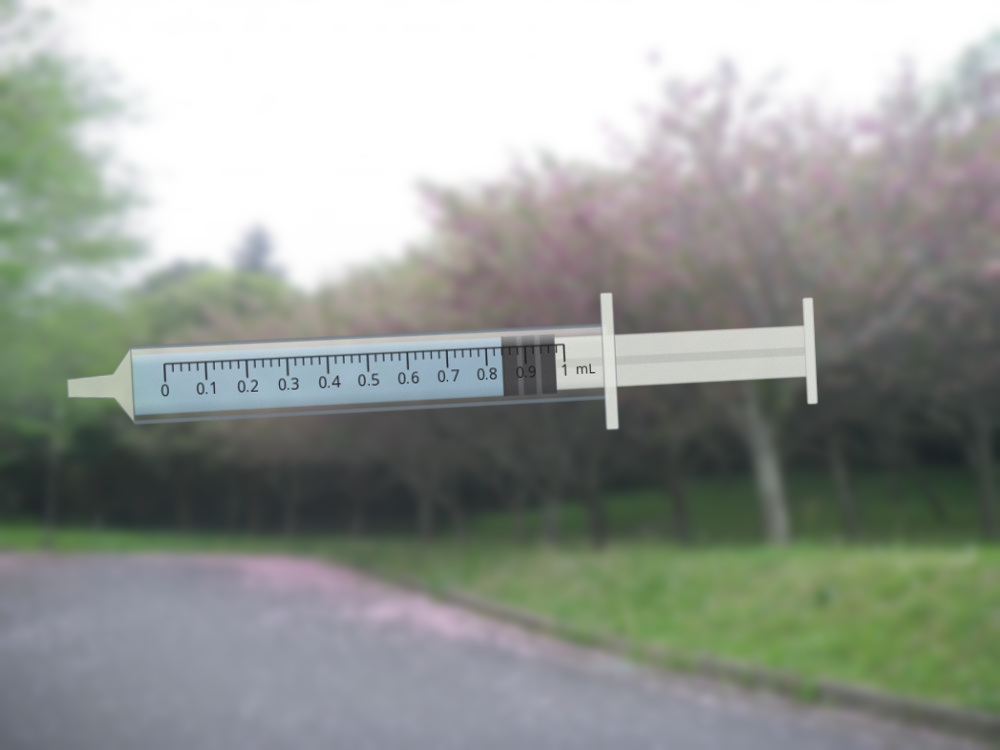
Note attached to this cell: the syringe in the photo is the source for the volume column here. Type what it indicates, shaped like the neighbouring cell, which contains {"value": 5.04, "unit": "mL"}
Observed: {"value": 0.84, "unit": "mL"}
